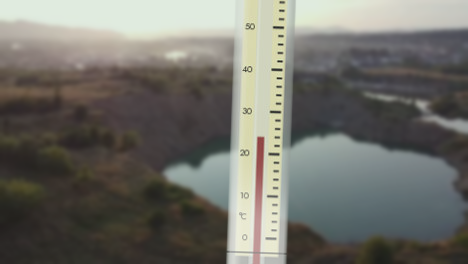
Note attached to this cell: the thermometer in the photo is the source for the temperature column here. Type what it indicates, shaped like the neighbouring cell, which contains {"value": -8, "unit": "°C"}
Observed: {"value": 24, "unit": "°C"}
